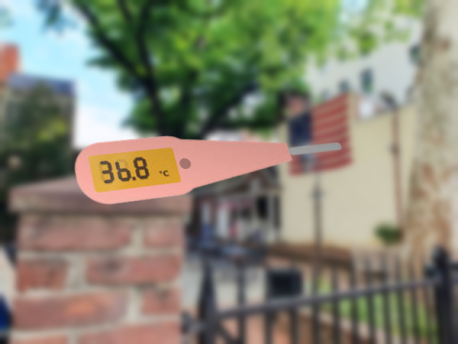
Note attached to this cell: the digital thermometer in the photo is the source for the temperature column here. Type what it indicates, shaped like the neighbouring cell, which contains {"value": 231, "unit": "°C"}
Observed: {"value": 36.8, "unit": "°C"}
